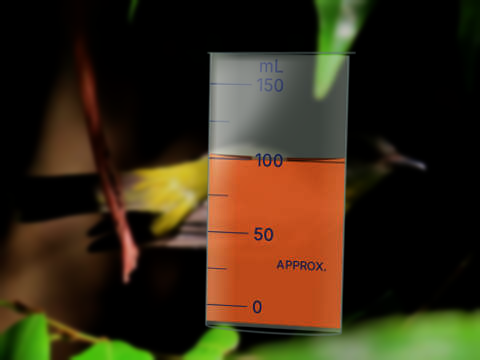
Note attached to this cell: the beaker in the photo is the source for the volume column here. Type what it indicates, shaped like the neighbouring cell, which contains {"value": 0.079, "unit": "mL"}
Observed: {"value": 100, "unit": "mL"}
